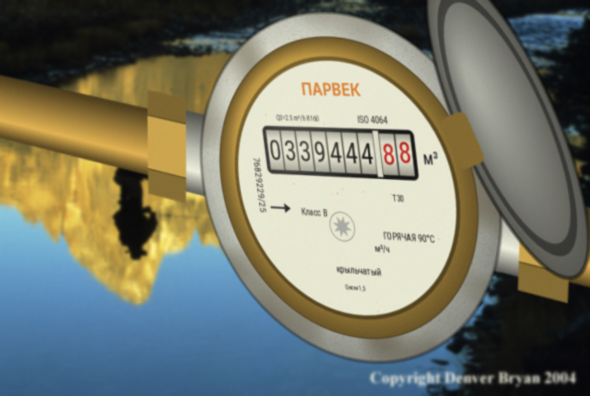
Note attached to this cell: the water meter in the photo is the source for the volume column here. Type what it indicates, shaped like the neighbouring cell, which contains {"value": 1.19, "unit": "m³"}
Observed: {"value": 339444.88, "unit": "m³"}
